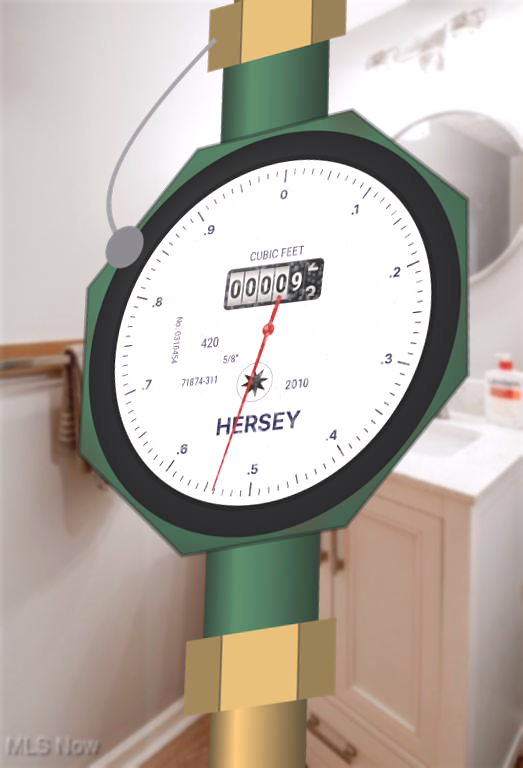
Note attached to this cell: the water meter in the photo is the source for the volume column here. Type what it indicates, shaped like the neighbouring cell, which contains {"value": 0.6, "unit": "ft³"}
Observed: {"value": 92.54, "unit": "ft³"}
